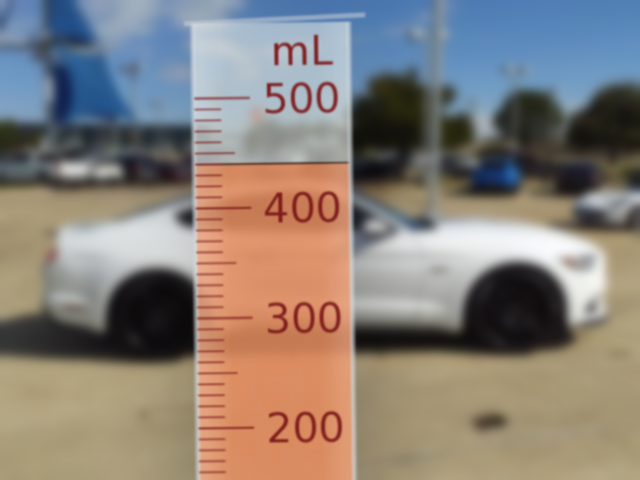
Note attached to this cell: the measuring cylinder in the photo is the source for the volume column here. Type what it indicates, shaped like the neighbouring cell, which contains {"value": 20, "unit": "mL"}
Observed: {"value": 440, "unit": "mL"}
